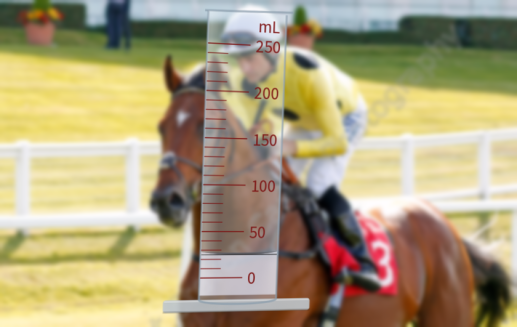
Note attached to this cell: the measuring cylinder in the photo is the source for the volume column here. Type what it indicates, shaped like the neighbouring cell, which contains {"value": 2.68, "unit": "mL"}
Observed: {"value": 25, "unit": "mL"}
